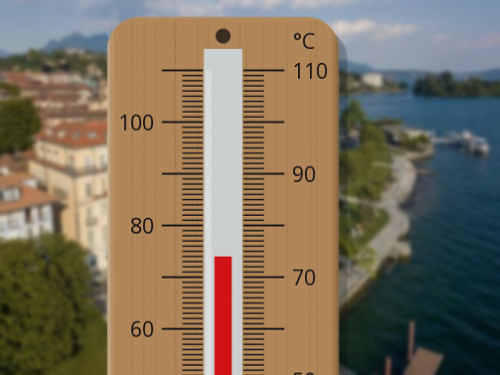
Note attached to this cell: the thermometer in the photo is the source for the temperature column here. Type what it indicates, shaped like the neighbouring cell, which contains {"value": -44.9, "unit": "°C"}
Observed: {"value": 74, "unit": "°C"}
